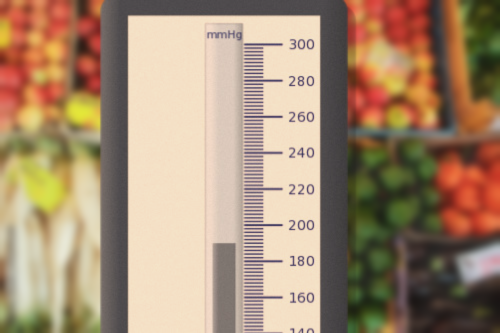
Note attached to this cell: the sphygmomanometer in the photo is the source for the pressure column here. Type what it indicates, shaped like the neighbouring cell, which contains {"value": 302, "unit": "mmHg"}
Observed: {"value": 190, "unit": "mmHg"}
